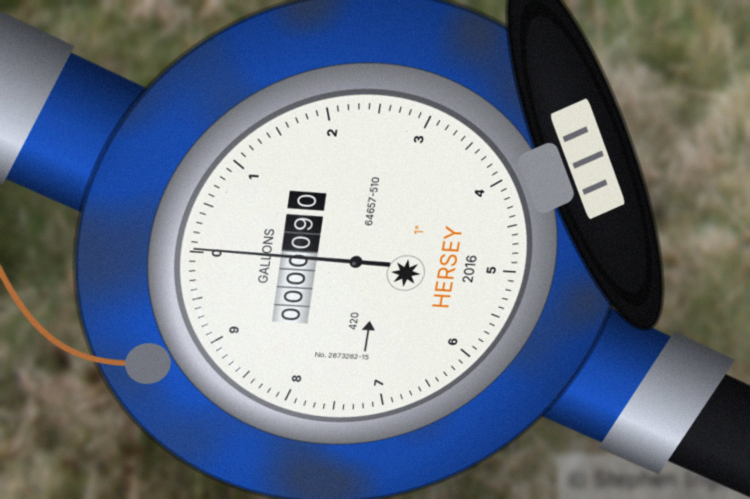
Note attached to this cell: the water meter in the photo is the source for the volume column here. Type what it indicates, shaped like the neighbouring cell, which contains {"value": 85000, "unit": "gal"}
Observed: {"value": 90.0, "unit": "gal"}
